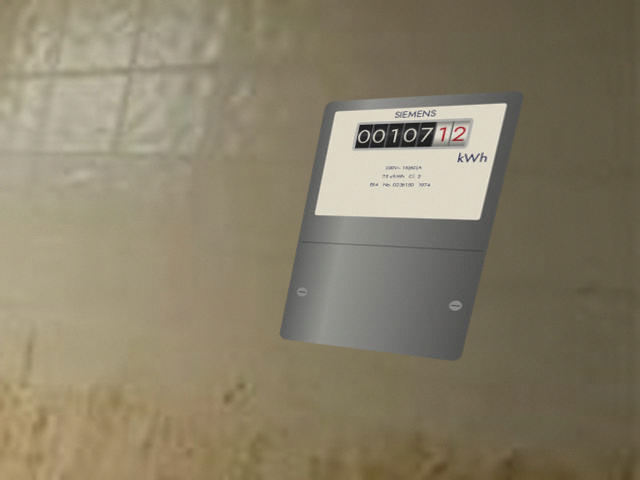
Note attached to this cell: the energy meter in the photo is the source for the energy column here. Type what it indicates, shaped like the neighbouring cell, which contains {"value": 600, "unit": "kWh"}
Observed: {"value": 107.12, "unit": "kWh"}
